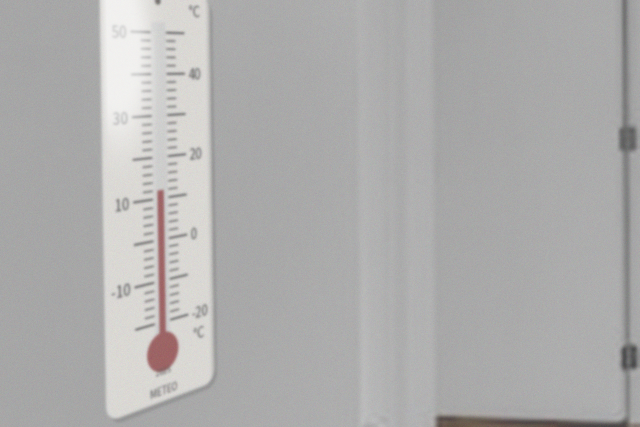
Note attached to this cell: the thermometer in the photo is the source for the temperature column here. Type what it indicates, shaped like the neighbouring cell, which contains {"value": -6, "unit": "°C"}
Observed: {"value": 12, "unit": "°C"}
